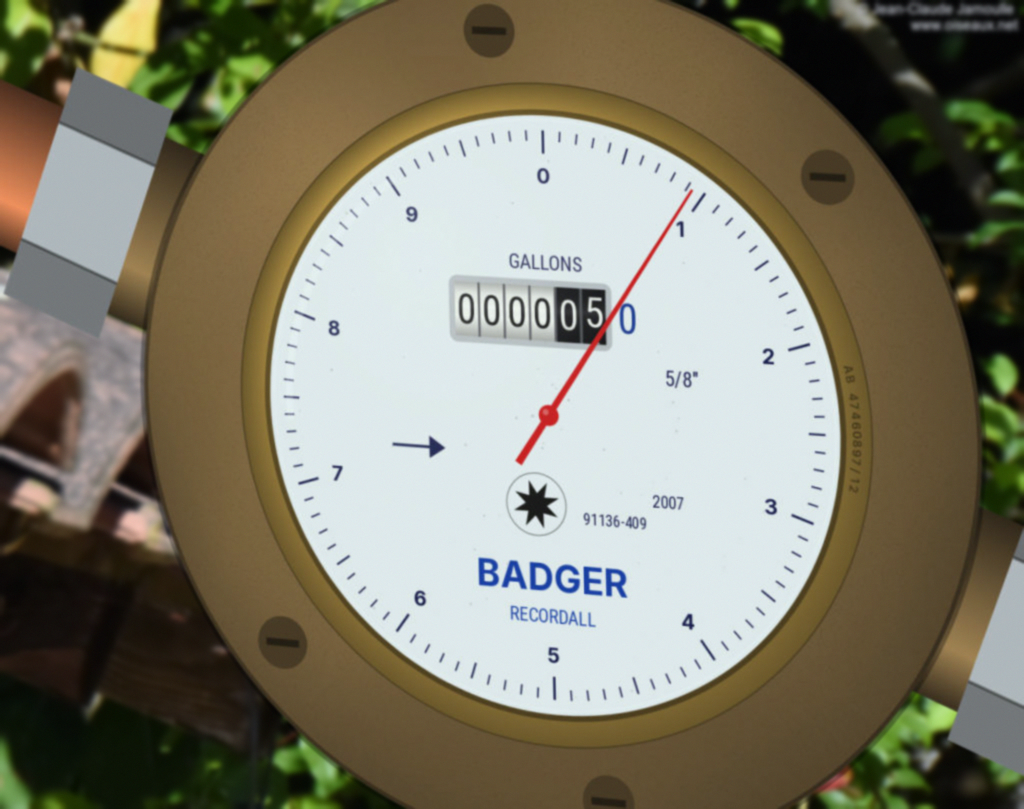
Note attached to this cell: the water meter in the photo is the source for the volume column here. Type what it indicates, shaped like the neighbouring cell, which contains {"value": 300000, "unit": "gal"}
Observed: {"value": 50.9, "unit": "gal"}
